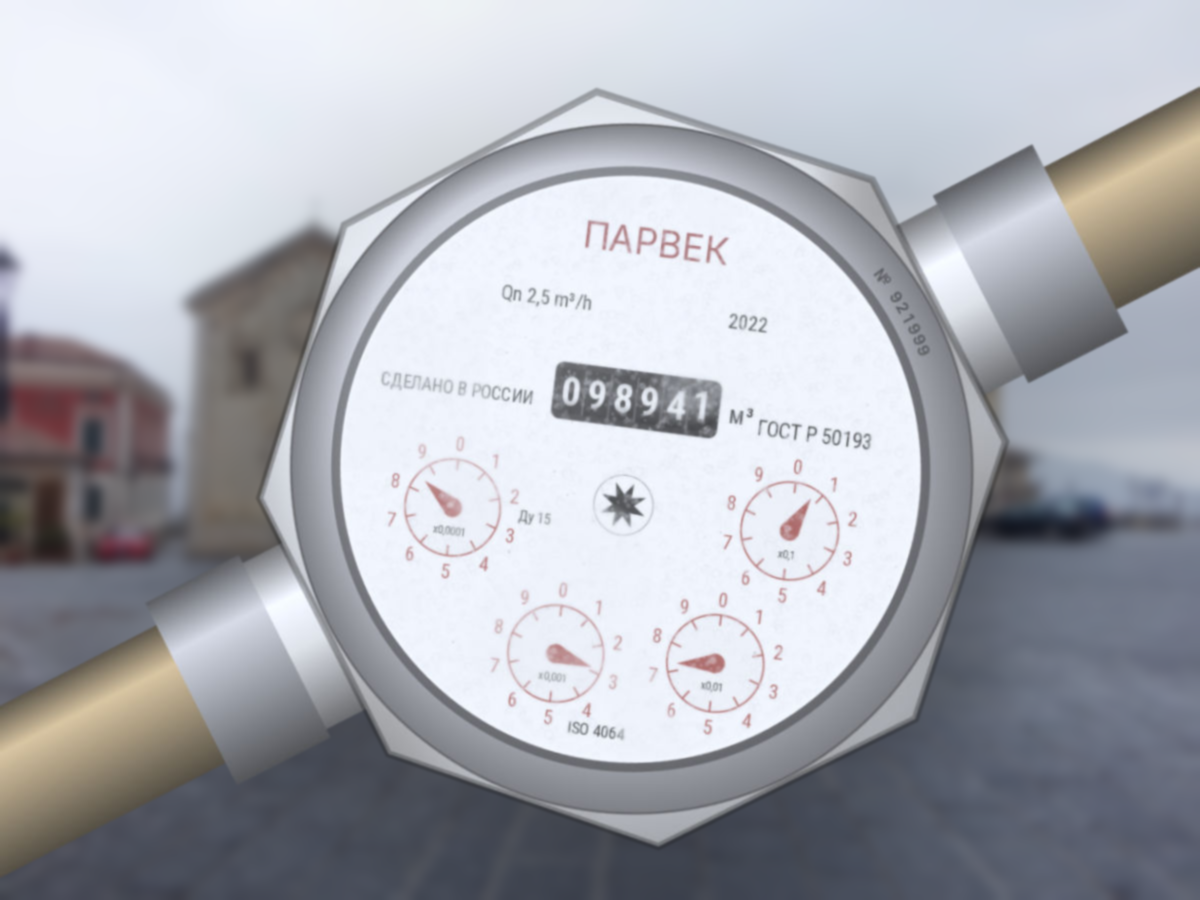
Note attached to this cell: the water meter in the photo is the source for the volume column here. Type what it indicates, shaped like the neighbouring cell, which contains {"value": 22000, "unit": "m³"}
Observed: {"value": 98941.0728, "unit": "m³"}
